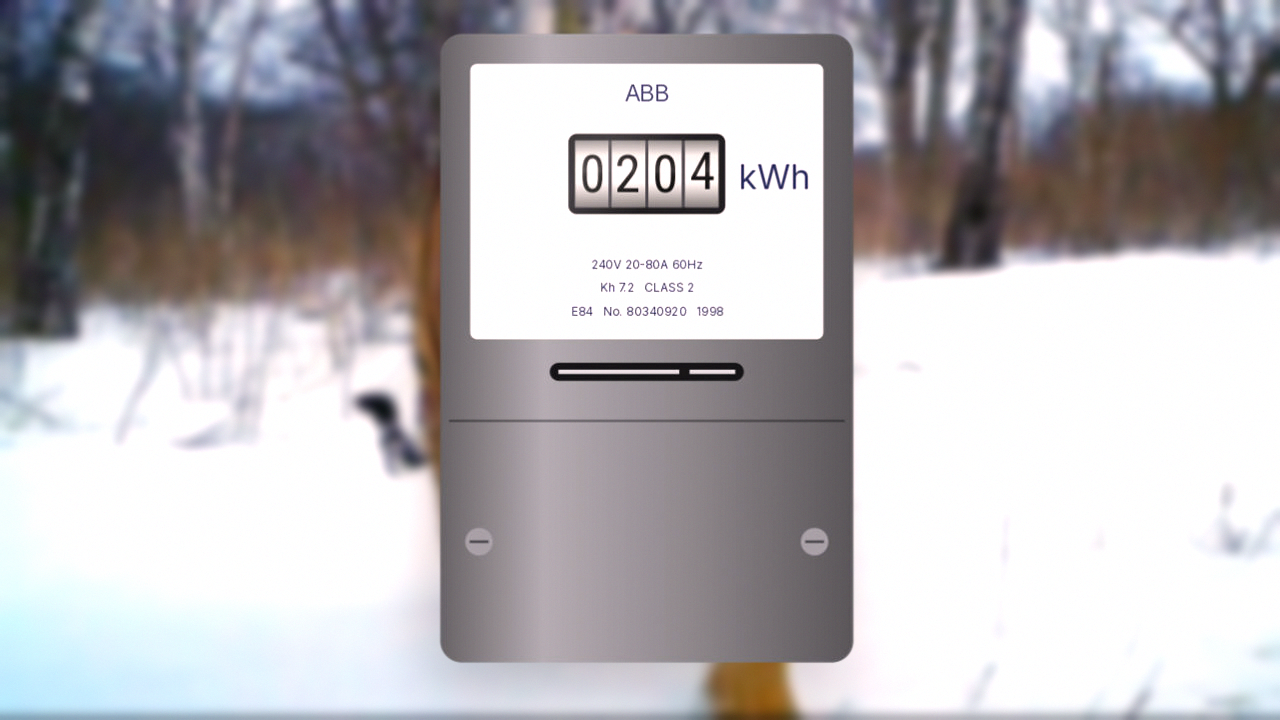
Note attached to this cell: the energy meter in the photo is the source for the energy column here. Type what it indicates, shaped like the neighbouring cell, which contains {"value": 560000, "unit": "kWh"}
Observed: {"value": 204, "unit": "kWh"}
